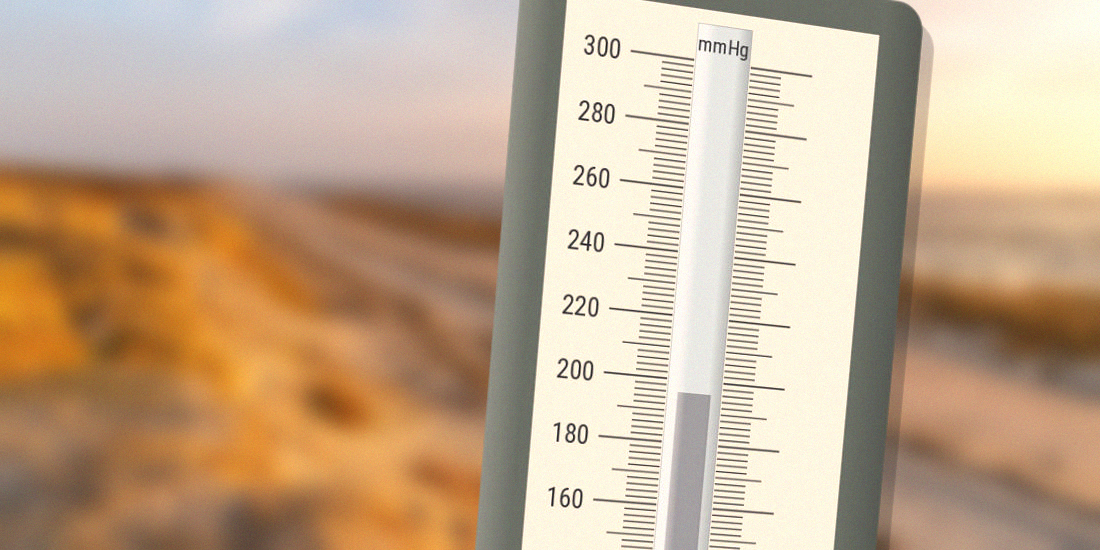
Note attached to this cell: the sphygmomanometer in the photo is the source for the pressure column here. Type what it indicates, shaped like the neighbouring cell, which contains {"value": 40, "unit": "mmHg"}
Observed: {"value": 196, "unit": "mmHg"}
